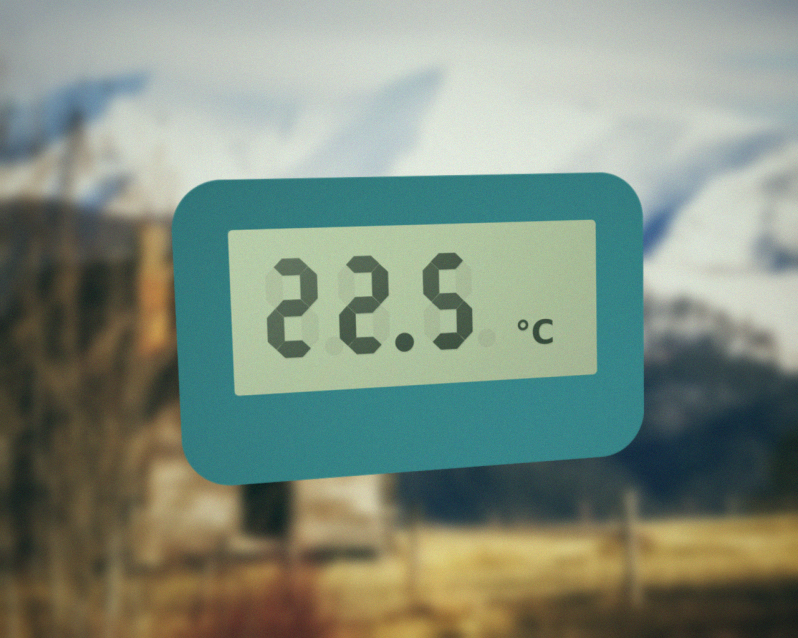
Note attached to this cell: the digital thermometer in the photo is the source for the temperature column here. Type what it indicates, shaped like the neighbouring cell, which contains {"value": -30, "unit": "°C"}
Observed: {"value": 22.5, "unit": "°C"}
